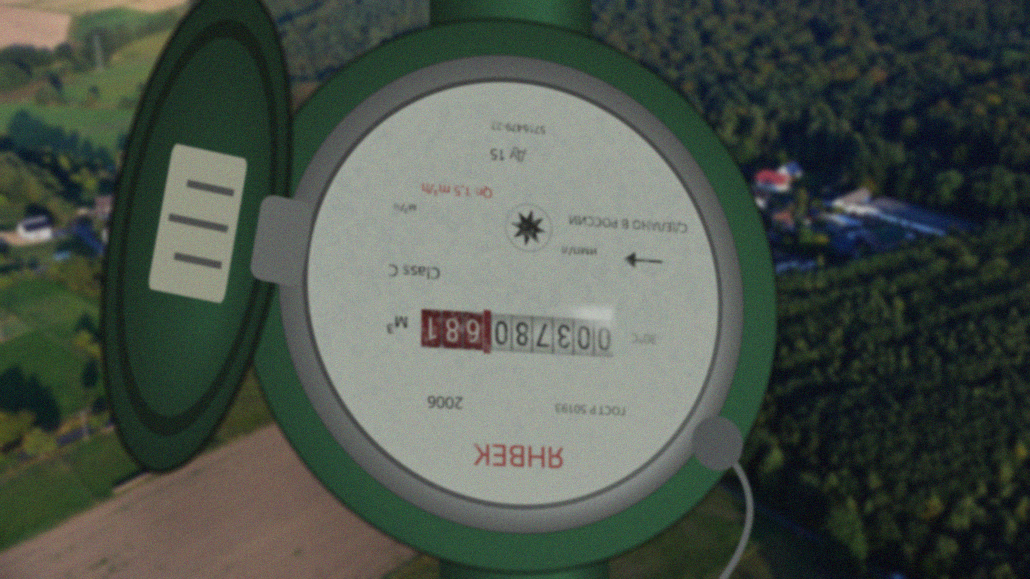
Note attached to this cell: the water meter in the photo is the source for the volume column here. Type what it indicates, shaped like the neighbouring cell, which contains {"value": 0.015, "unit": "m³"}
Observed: {"value": 3780.681, "unit": "m³"}
